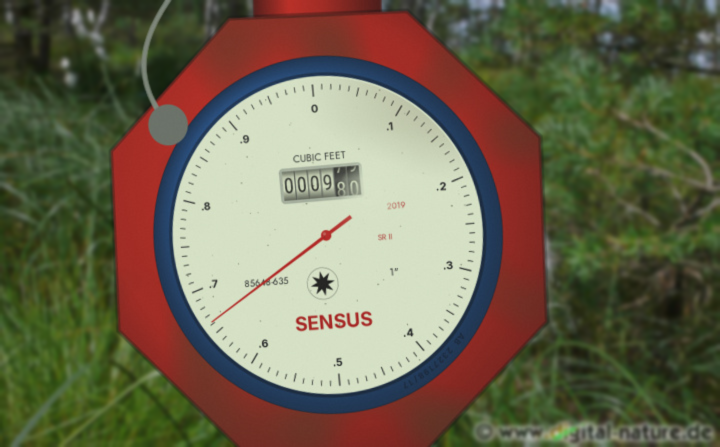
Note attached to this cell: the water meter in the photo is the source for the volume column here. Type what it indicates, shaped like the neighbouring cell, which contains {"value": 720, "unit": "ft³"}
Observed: {"value": 979.66, "unit": "ft³"}
